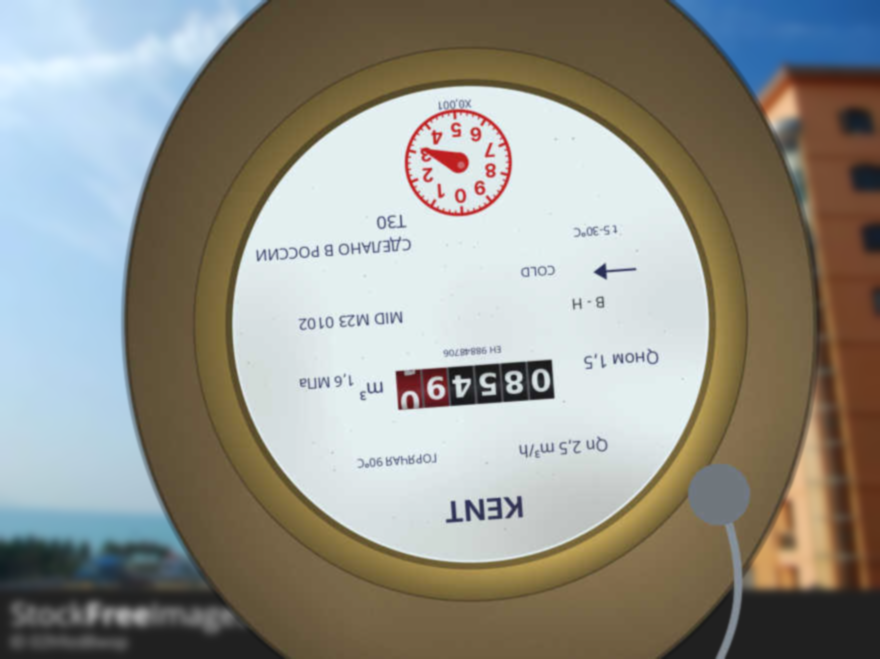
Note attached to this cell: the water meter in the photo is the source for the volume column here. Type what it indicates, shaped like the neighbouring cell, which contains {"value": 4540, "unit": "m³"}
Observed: {"value": 854.903, "unit": "m³"}
